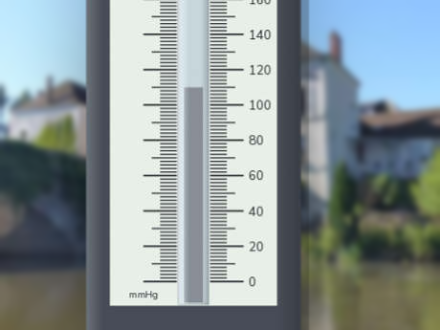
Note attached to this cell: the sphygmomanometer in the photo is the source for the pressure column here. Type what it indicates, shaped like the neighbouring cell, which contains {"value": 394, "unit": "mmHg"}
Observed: {"value": 110, "unit": "mmHg"}
